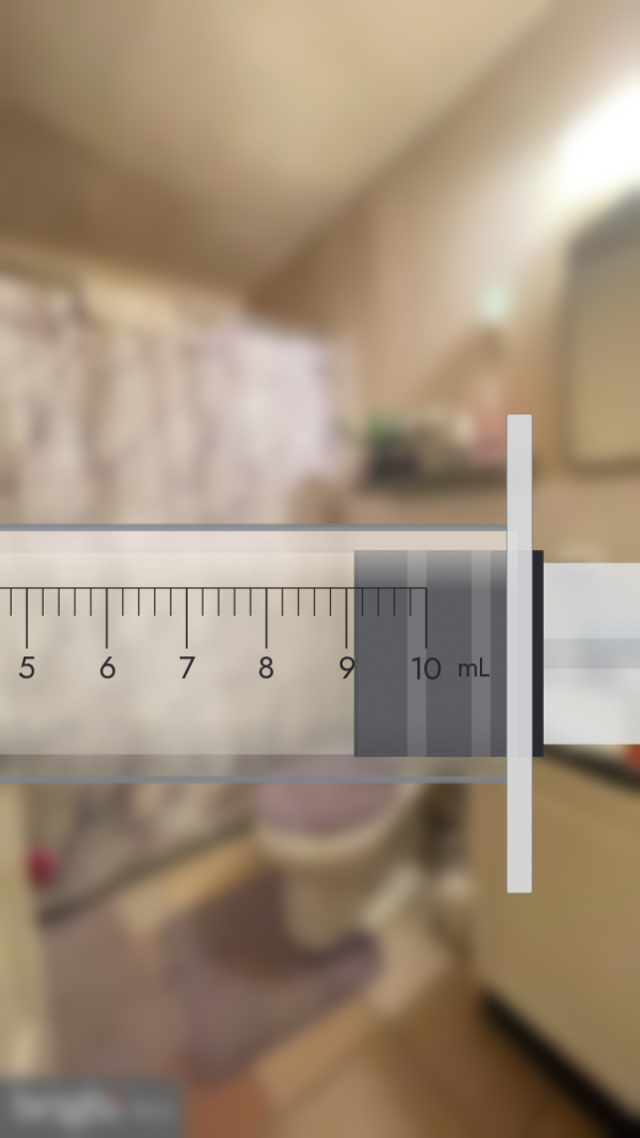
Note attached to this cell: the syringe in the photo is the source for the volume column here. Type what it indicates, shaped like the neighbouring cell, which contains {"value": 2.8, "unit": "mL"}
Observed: {"value": 9.1, "unit": "mL"}
